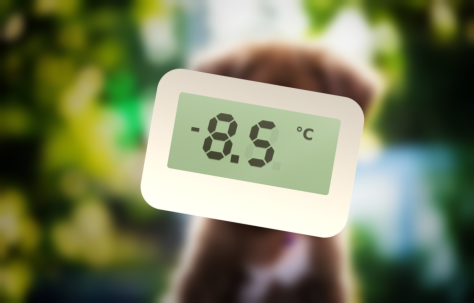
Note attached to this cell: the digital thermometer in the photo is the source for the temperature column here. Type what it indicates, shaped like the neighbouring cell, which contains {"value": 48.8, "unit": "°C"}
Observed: {"value": -8.5, "unit": "°C"}
